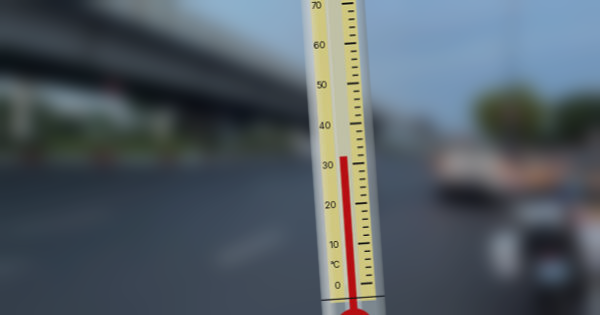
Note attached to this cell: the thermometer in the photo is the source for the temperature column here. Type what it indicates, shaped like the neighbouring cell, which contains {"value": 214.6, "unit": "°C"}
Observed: {"value": 32, "unit": "°C"}
